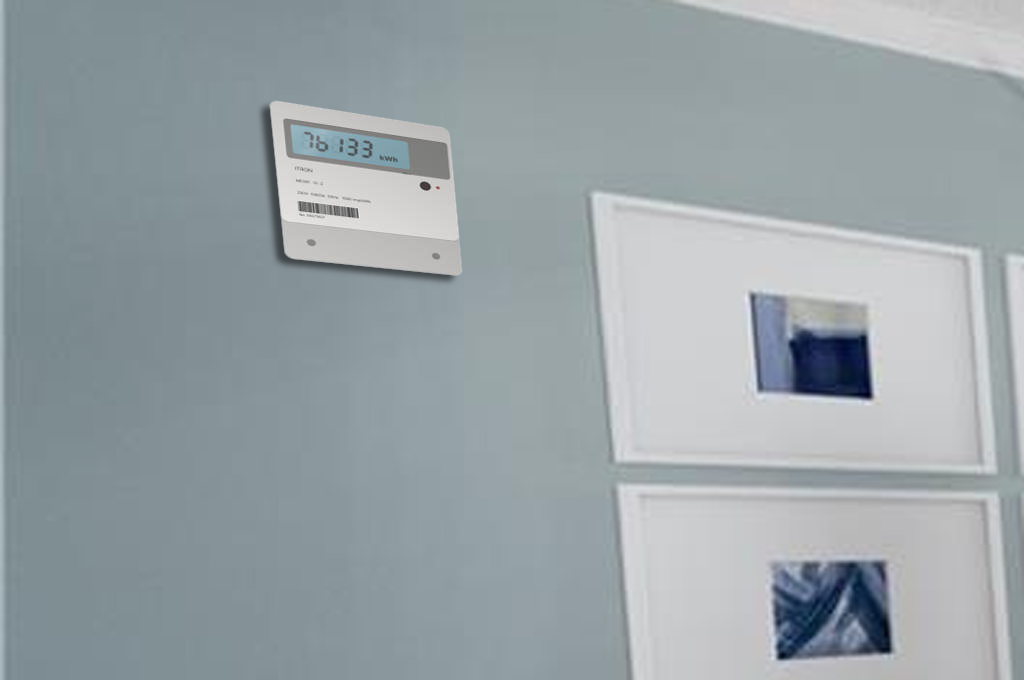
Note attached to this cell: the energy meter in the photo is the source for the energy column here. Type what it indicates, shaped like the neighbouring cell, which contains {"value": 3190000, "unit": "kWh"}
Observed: {"value": 76133, "unit": "kWh"}
